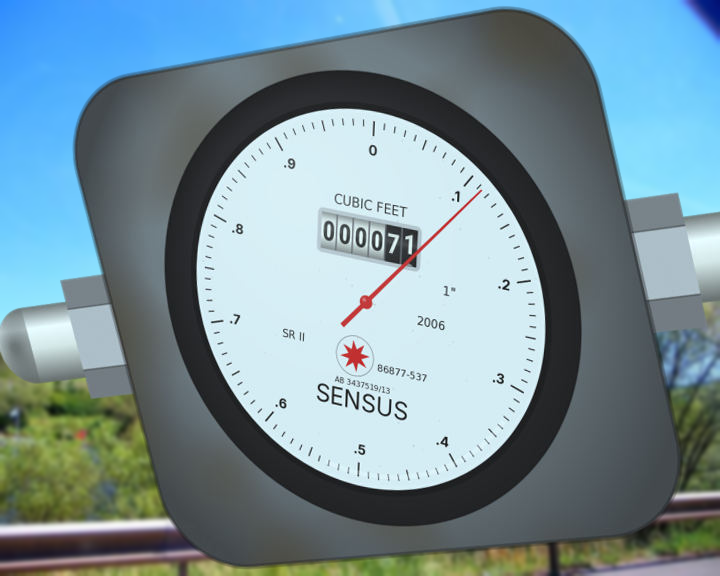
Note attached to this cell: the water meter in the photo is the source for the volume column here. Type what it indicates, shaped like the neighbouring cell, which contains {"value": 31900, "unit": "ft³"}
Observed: {"value": 71.11, "unit": "ft³"}
